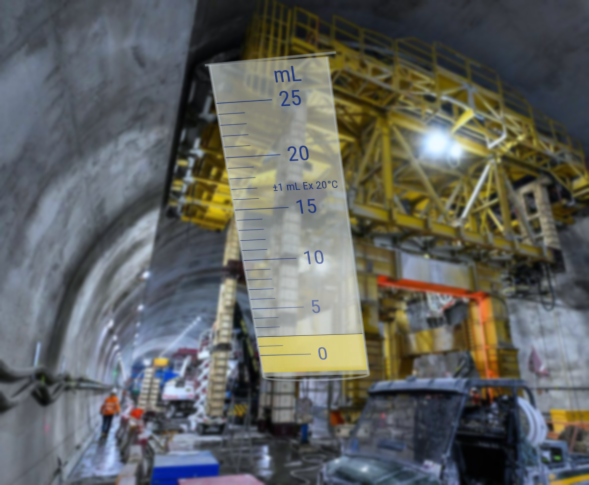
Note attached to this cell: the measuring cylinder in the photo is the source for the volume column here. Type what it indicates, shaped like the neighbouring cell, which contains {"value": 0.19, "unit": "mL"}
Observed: {"value": 2, "unit": "mL"}
